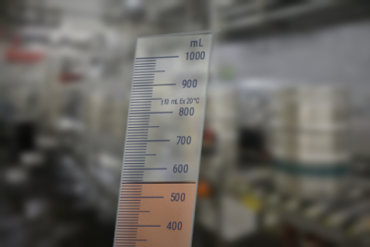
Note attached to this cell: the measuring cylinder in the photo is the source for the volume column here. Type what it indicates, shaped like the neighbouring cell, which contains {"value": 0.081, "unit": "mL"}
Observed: {"value": 550, "unit": "mL"}
